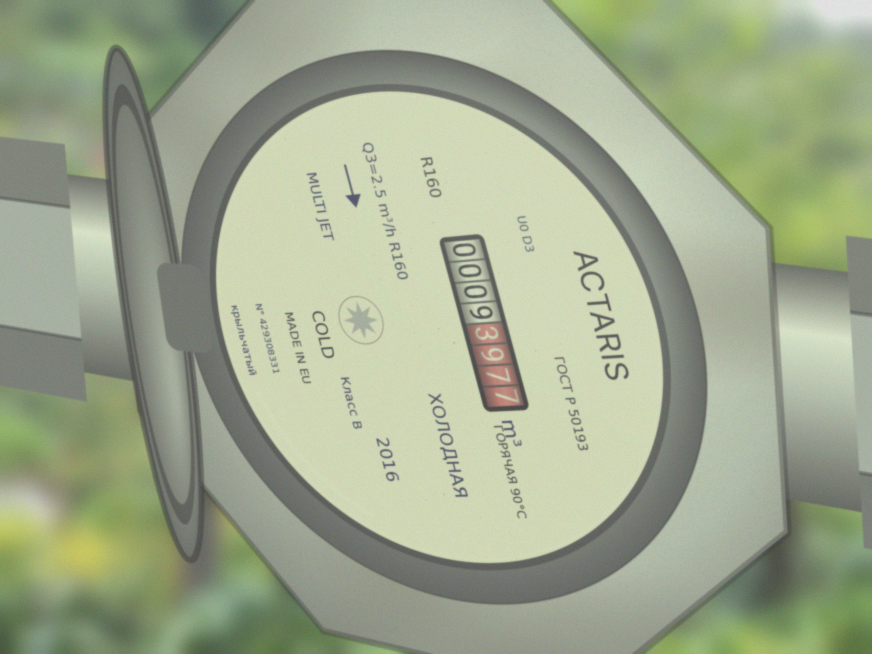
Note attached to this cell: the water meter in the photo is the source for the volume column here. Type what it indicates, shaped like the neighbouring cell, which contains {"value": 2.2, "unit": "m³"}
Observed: {"value": 9.3977, "unit": "m³"}
